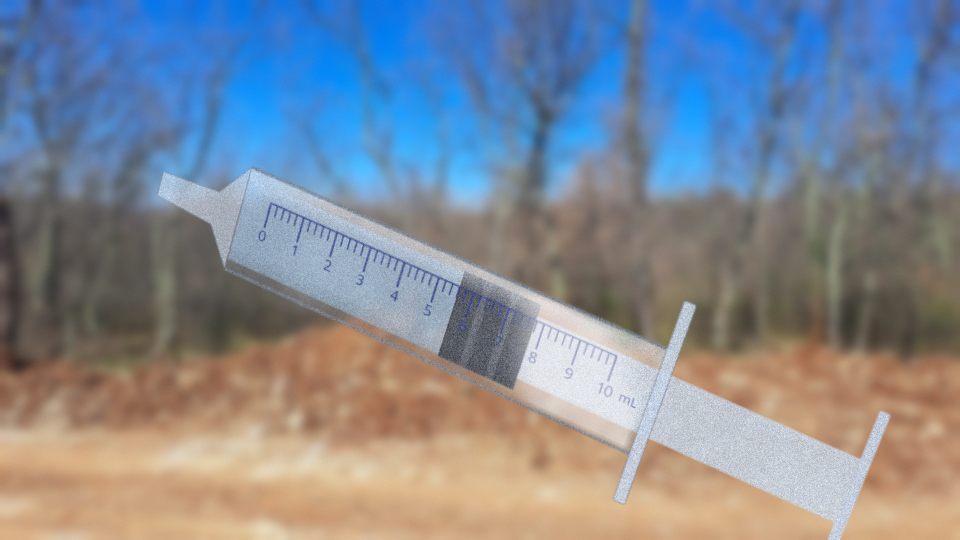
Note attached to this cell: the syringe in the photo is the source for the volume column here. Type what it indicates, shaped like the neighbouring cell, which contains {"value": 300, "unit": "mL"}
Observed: {"value": 5.6, "unit": "mL"}
